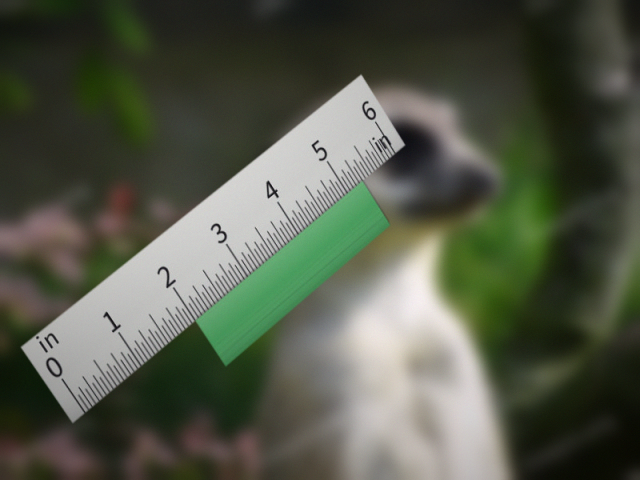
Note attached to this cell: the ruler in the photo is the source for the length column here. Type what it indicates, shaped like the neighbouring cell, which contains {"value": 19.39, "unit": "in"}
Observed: {"value": 3.3125, "unit": "in"}
